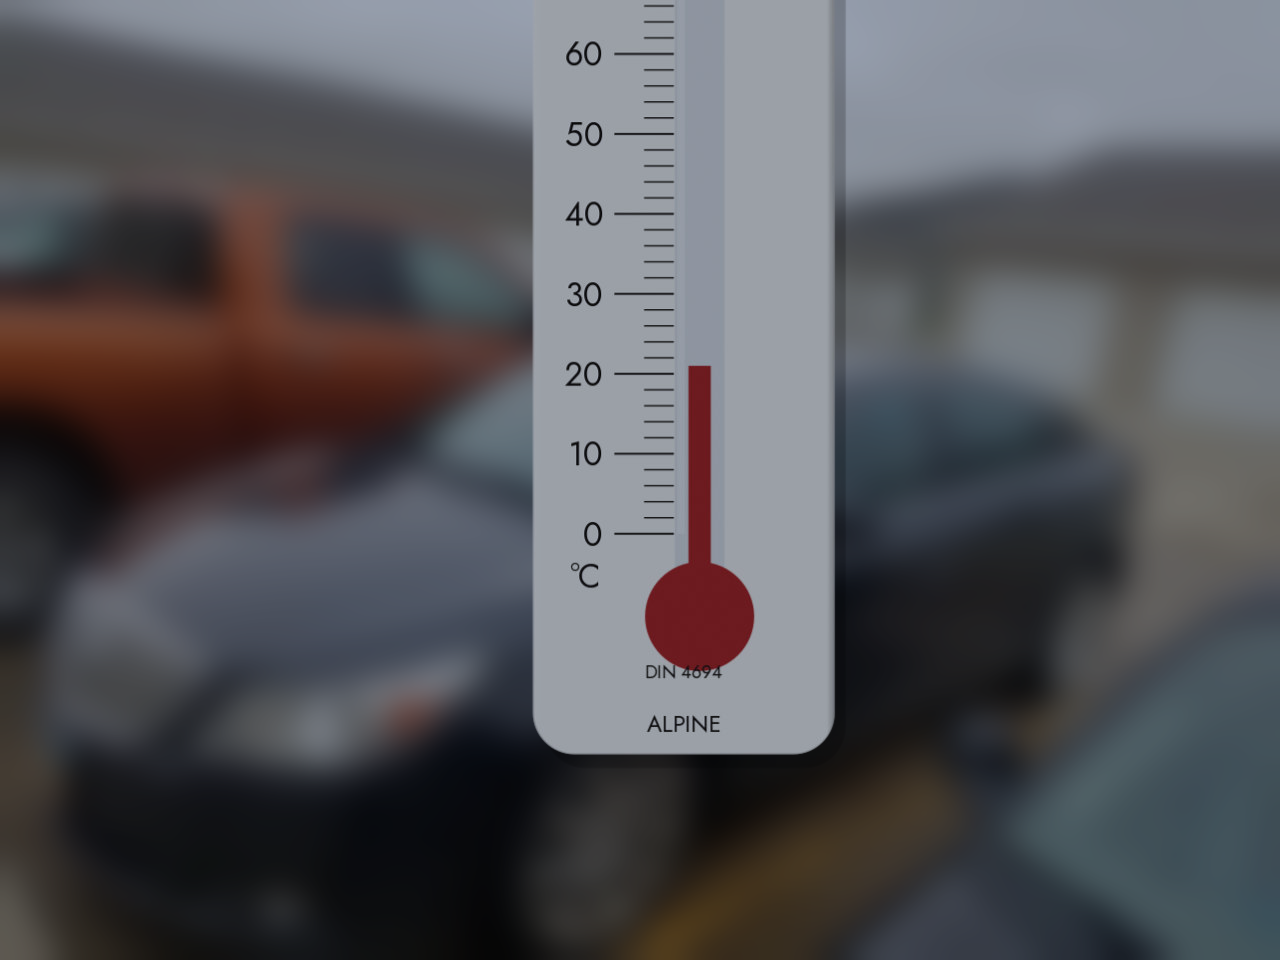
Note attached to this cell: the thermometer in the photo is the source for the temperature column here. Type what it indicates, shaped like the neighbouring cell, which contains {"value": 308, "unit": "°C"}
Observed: {"value": 21, "unit": "°C"}
